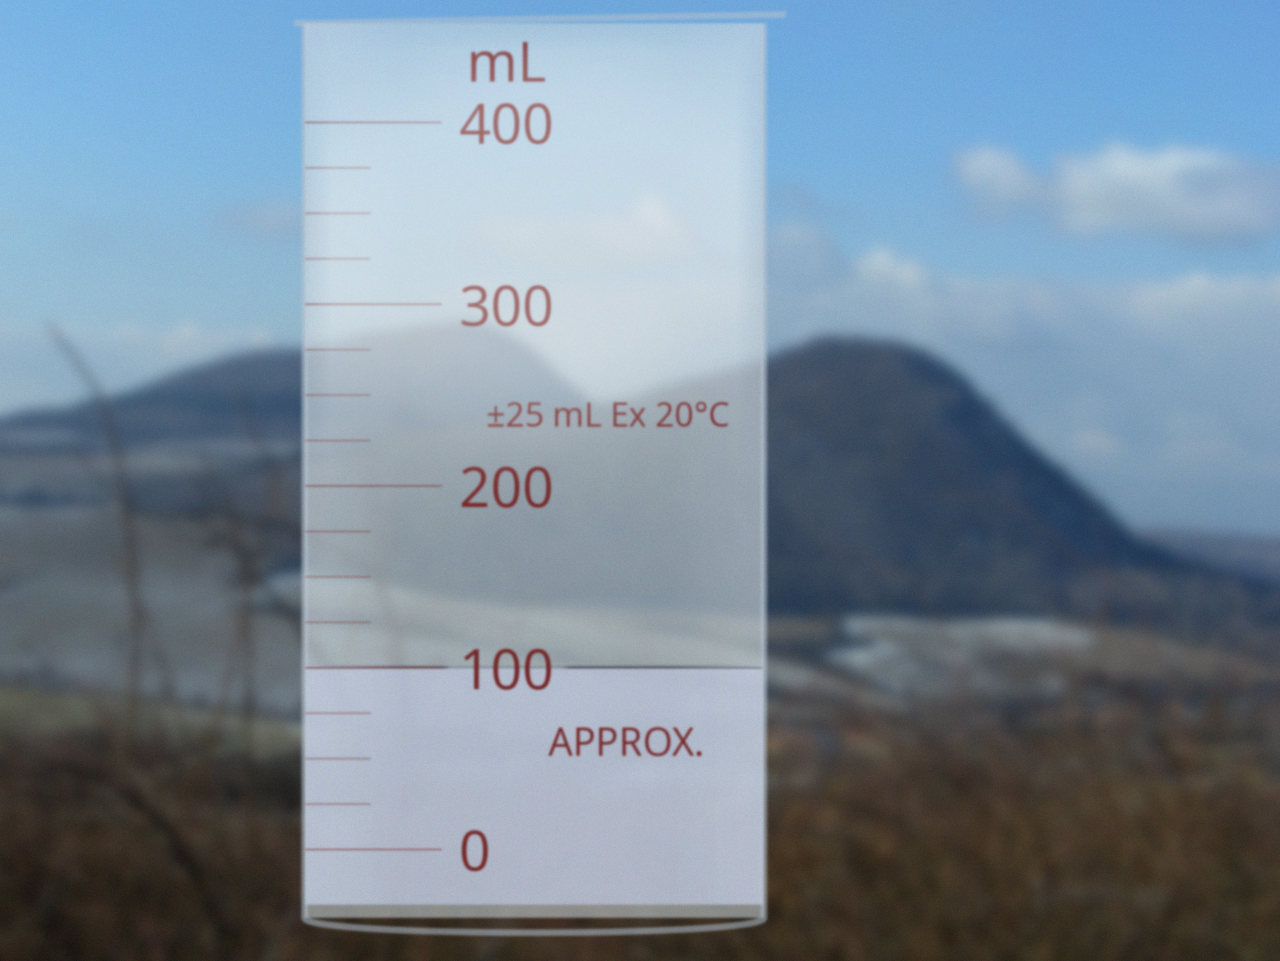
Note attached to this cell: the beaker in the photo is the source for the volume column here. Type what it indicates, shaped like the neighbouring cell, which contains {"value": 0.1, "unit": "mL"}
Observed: {"value": 100, "unit": "mL"}
